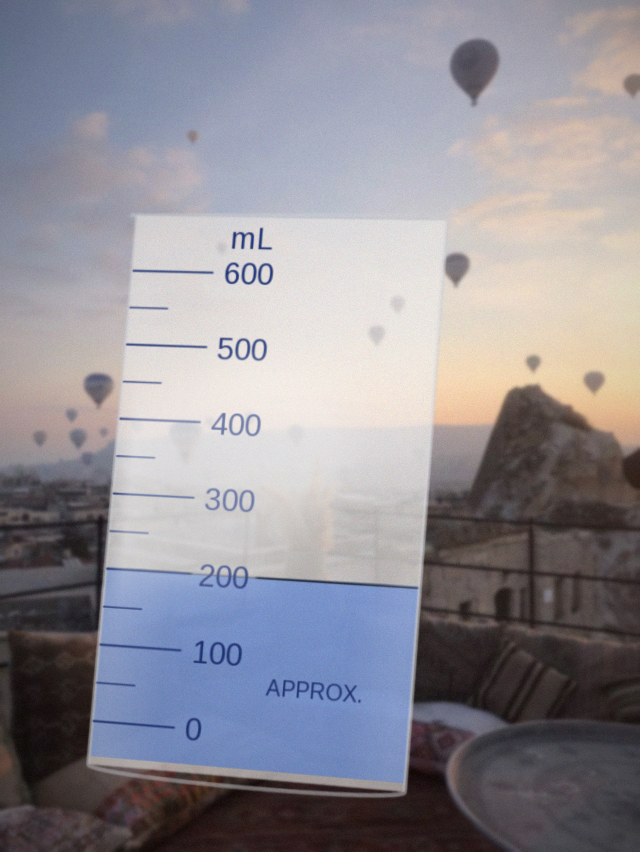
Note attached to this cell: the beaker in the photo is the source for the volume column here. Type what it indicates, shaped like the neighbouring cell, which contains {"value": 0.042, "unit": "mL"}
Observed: {"value": 200, "unit": "mL"}
